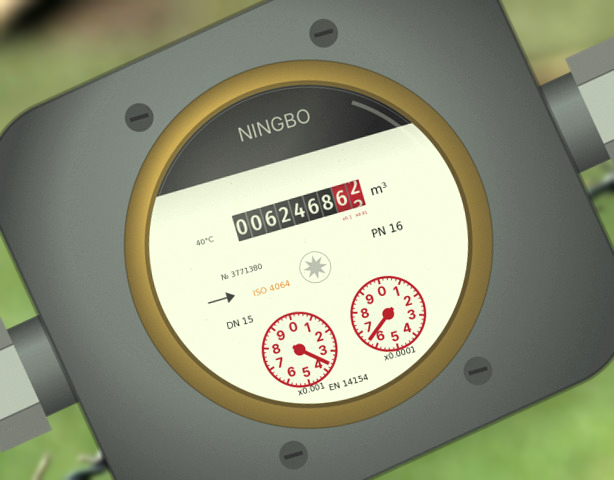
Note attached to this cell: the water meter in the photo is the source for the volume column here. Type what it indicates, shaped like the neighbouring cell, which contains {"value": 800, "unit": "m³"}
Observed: {"value": 62468.6236, "unit": "m³"}
